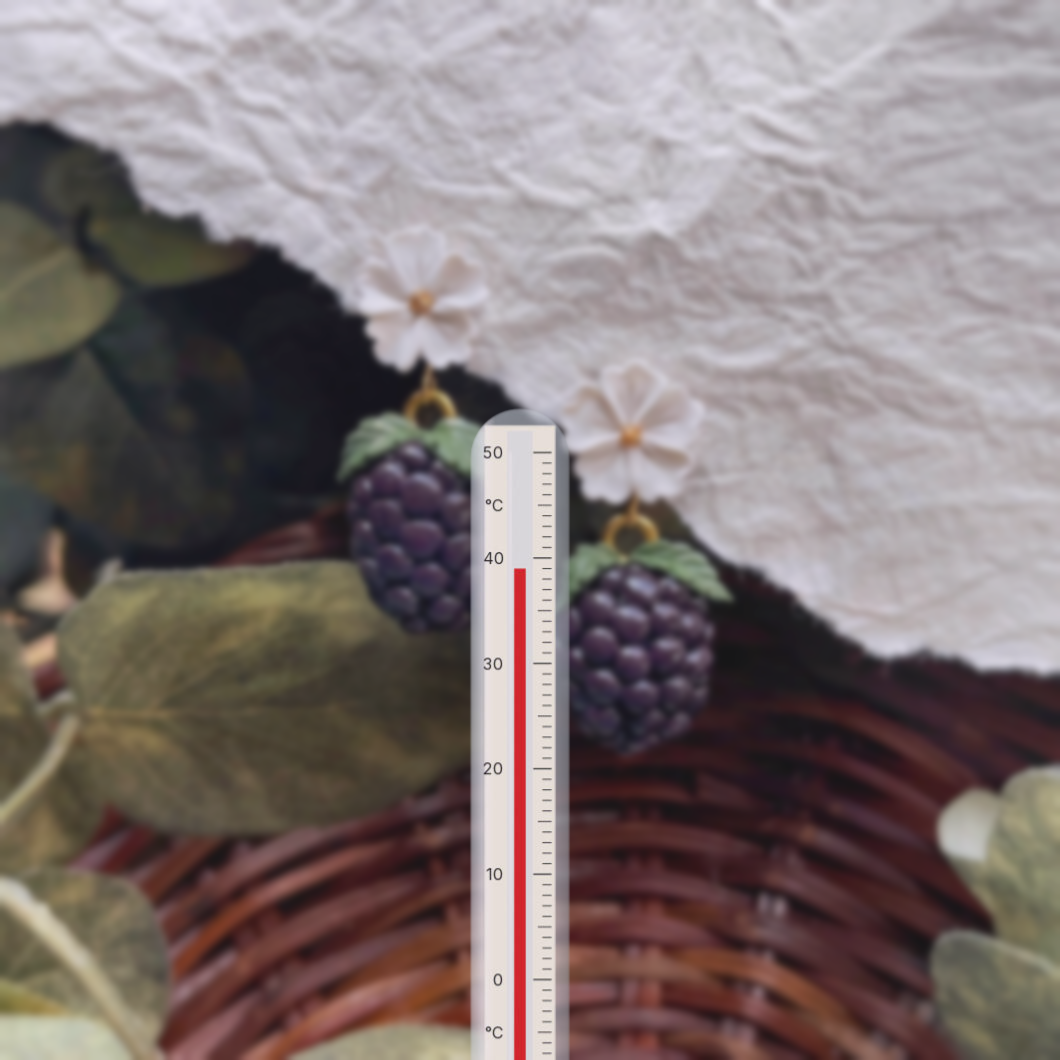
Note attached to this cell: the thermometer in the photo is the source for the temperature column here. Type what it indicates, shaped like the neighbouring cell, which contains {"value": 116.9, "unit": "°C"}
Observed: {"value": 39, "unit": "°C"}
